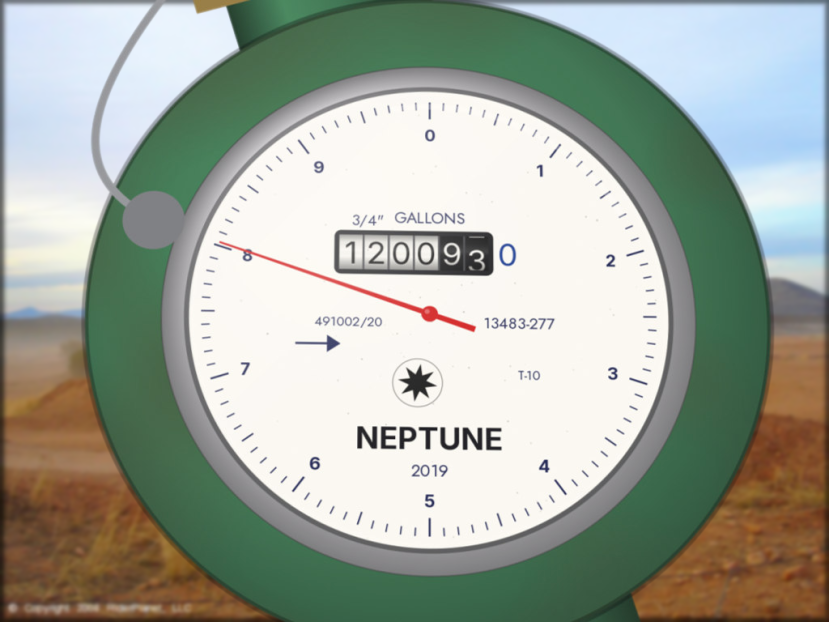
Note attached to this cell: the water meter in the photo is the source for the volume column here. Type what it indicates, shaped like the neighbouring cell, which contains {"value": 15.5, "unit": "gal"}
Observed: {"value": 1200928.0, "unit": "gal"}
